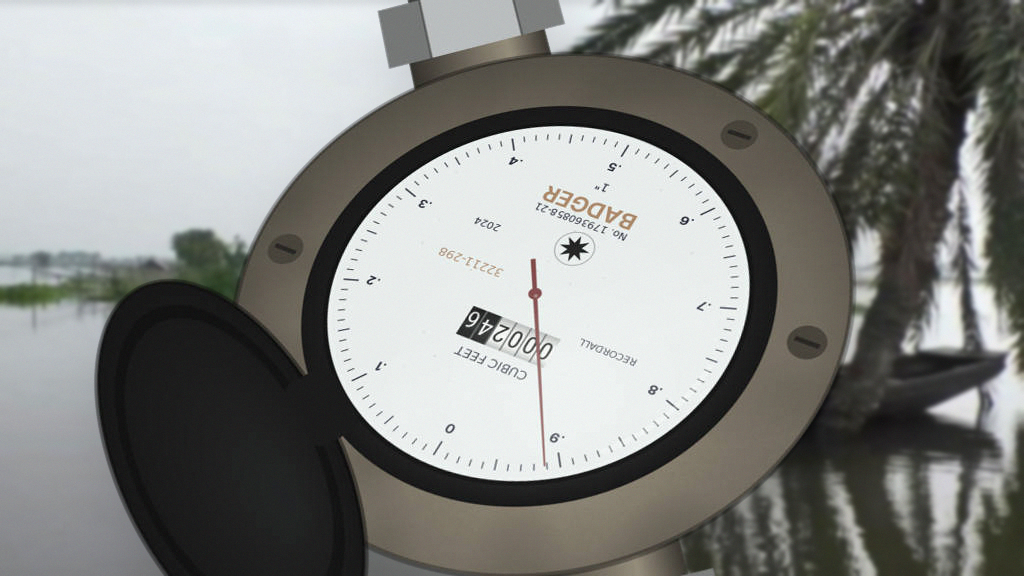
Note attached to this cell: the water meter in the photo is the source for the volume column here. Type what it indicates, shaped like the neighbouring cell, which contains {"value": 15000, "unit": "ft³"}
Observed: {"value": 245.91, "unit": "ft³"}
